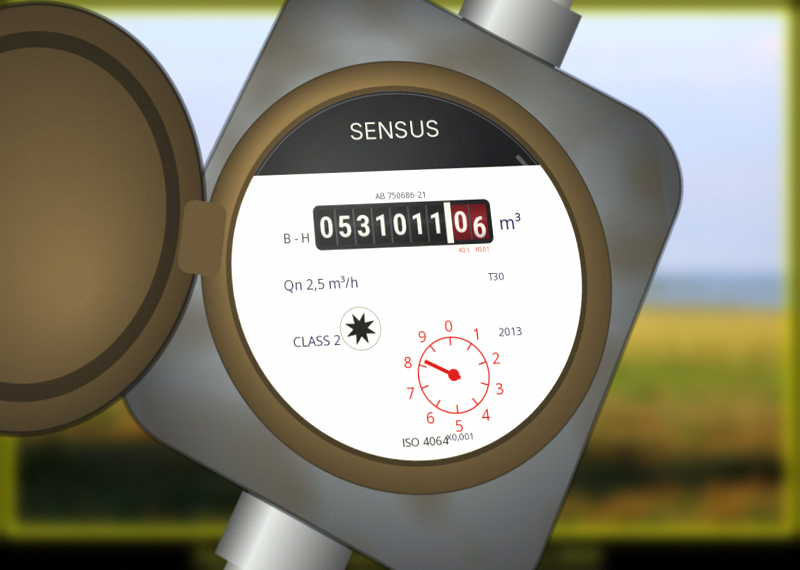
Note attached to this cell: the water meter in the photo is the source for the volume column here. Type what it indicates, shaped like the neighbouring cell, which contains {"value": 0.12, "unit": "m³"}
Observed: {"value": 531011.058, "unit": "m³"}
